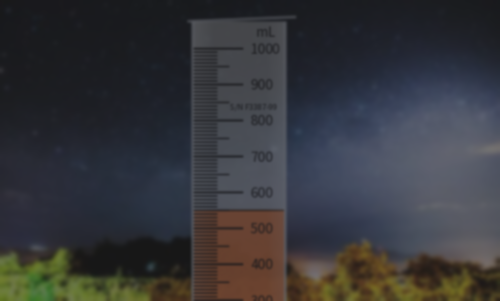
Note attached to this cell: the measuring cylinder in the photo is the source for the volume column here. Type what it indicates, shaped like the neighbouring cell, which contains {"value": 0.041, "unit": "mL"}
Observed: {"value": 550, "unit": "mL"}
